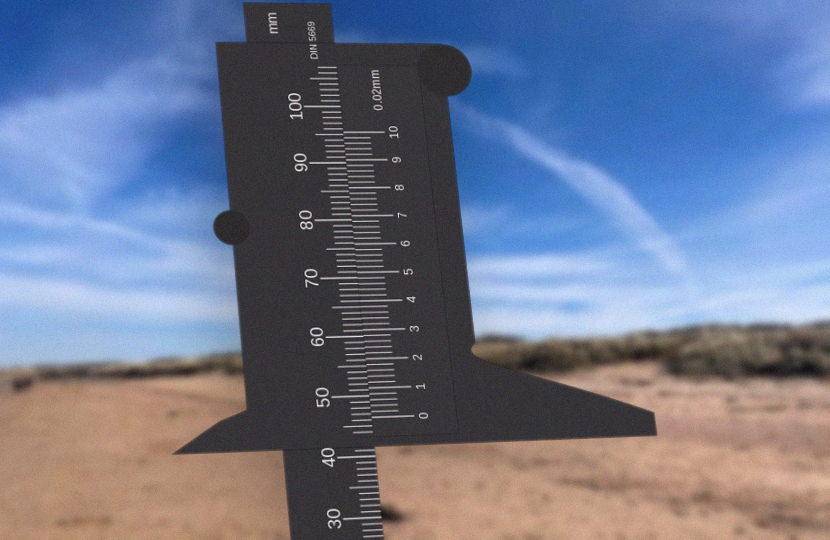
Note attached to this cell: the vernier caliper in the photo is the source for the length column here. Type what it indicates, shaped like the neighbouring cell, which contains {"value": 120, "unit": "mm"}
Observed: {"value": 46.4, "unit": "mm"}
